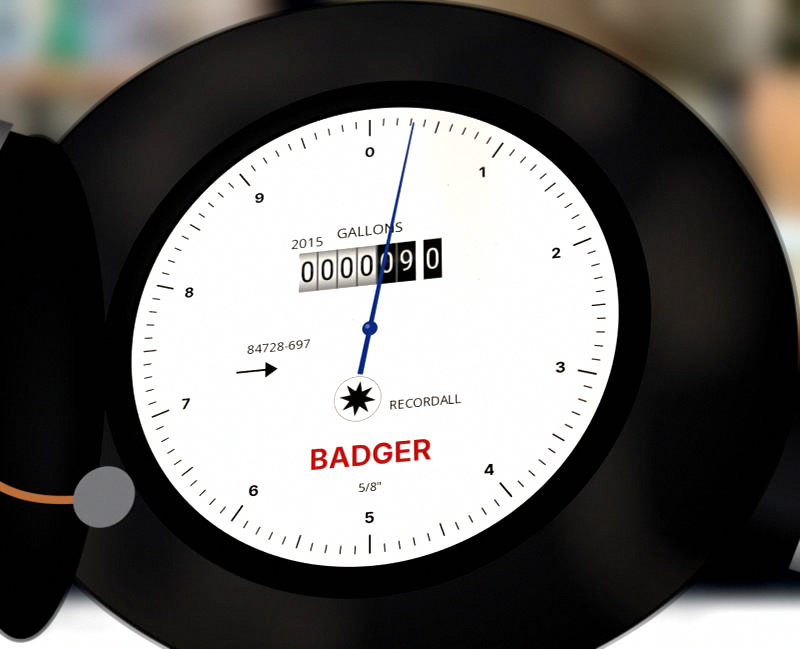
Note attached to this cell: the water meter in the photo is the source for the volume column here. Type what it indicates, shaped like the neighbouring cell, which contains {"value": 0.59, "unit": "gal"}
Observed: {"value": 90.3, "unit": "gal"}
